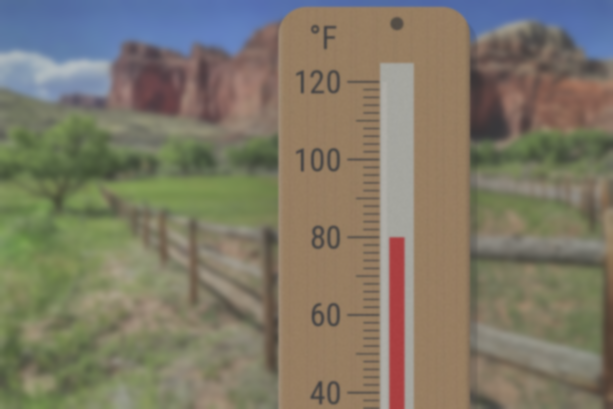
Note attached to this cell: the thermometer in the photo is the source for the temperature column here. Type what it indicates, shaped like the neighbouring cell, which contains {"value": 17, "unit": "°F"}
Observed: {"value": 80, "unit": "°F"}
